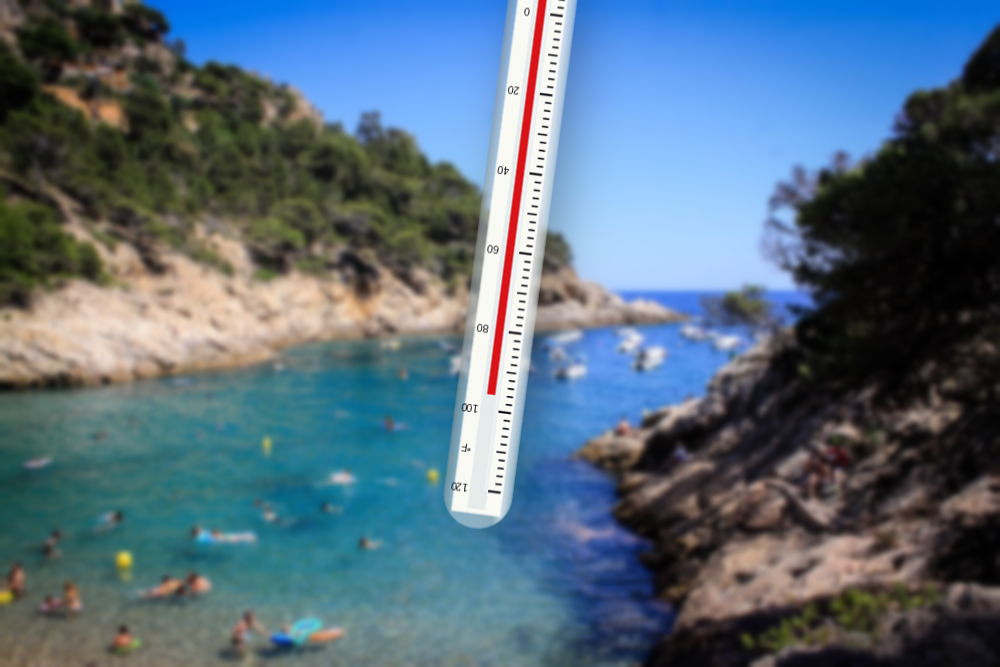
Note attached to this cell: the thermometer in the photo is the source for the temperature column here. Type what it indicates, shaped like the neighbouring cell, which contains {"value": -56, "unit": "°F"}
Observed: {"value": 96, "unit": "°F"}
